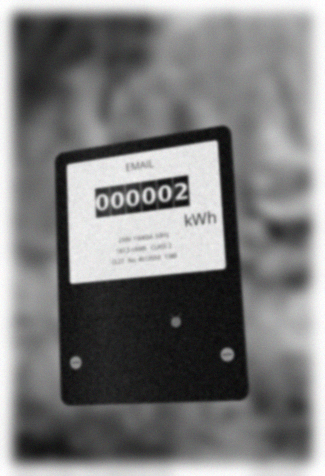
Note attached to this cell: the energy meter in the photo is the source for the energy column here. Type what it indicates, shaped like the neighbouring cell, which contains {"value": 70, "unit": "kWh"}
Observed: {"value": 2, "unit": "kWh"}
